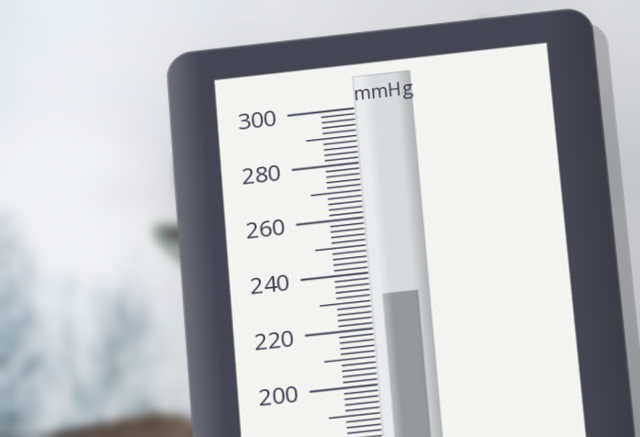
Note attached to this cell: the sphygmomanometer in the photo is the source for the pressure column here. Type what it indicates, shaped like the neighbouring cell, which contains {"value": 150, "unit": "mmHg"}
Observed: {"value": 232, "unit": "mmHg"}
